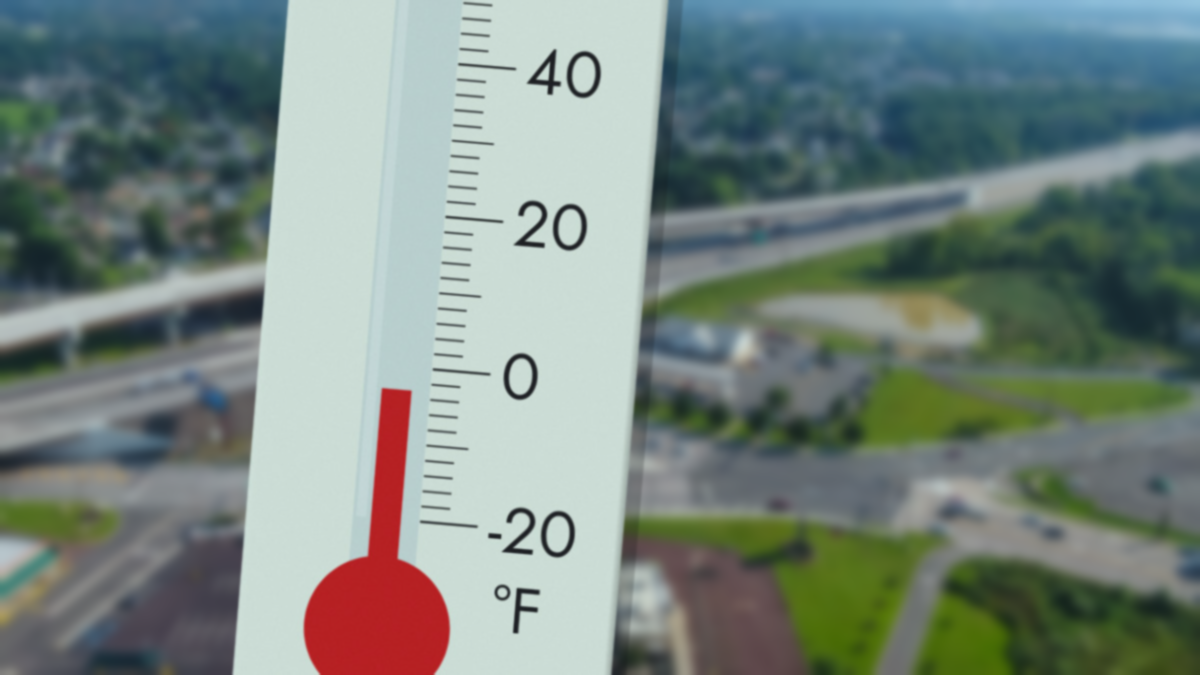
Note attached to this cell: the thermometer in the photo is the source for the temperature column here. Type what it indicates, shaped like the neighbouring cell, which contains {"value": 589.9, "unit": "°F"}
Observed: {"value": -3, "unit": "°F"}
